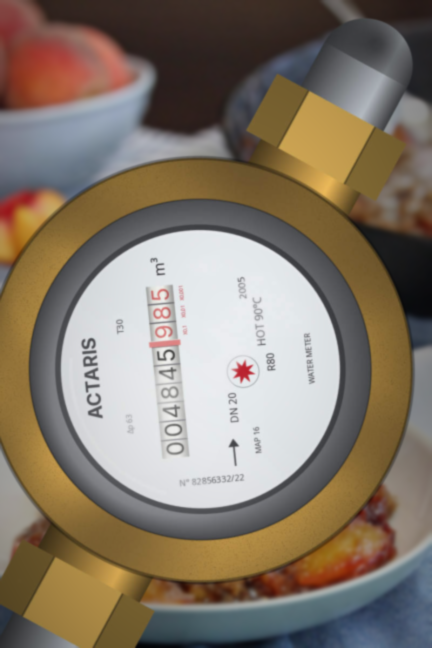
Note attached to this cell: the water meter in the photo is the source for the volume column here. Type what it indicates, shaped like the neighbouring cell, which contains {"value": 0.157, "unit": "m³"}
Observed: {"value": 4845.985, "unit": "m³"}
